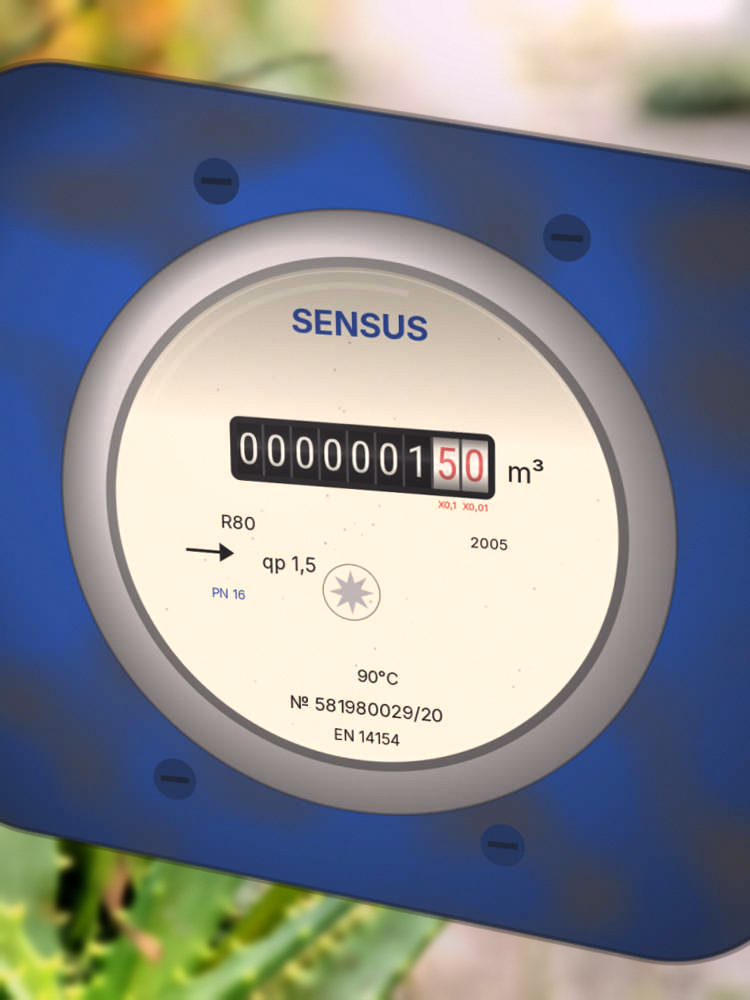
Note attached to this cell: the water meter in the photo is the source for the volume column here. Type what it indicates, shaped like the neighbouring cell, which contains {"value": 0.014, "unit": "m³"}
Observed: {"value": 1.50, "unit": "m³"}
